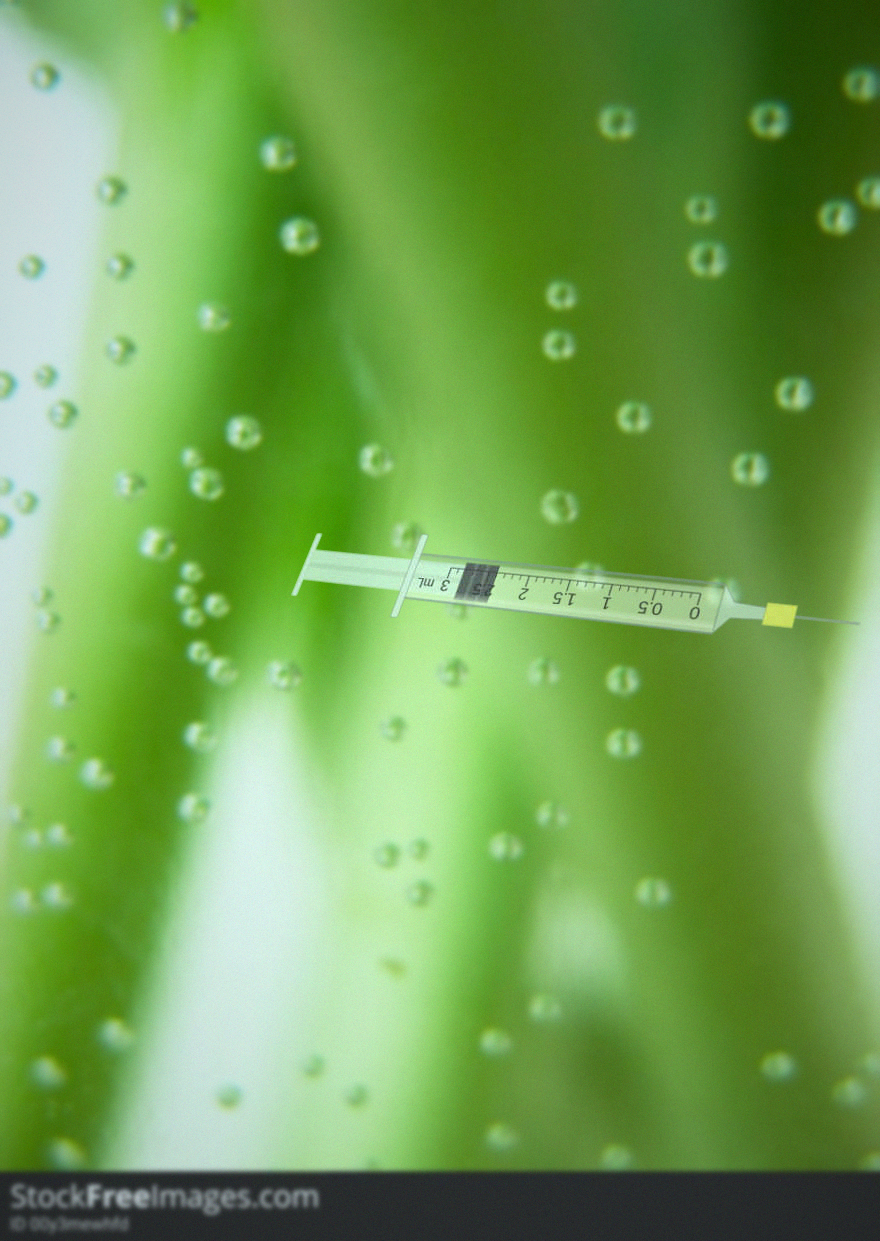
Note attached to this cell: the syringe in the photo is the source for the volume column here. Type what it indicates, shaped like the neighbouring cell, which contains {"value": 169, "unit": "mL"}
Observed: {"value": 2.4, "unit": "mL"}
